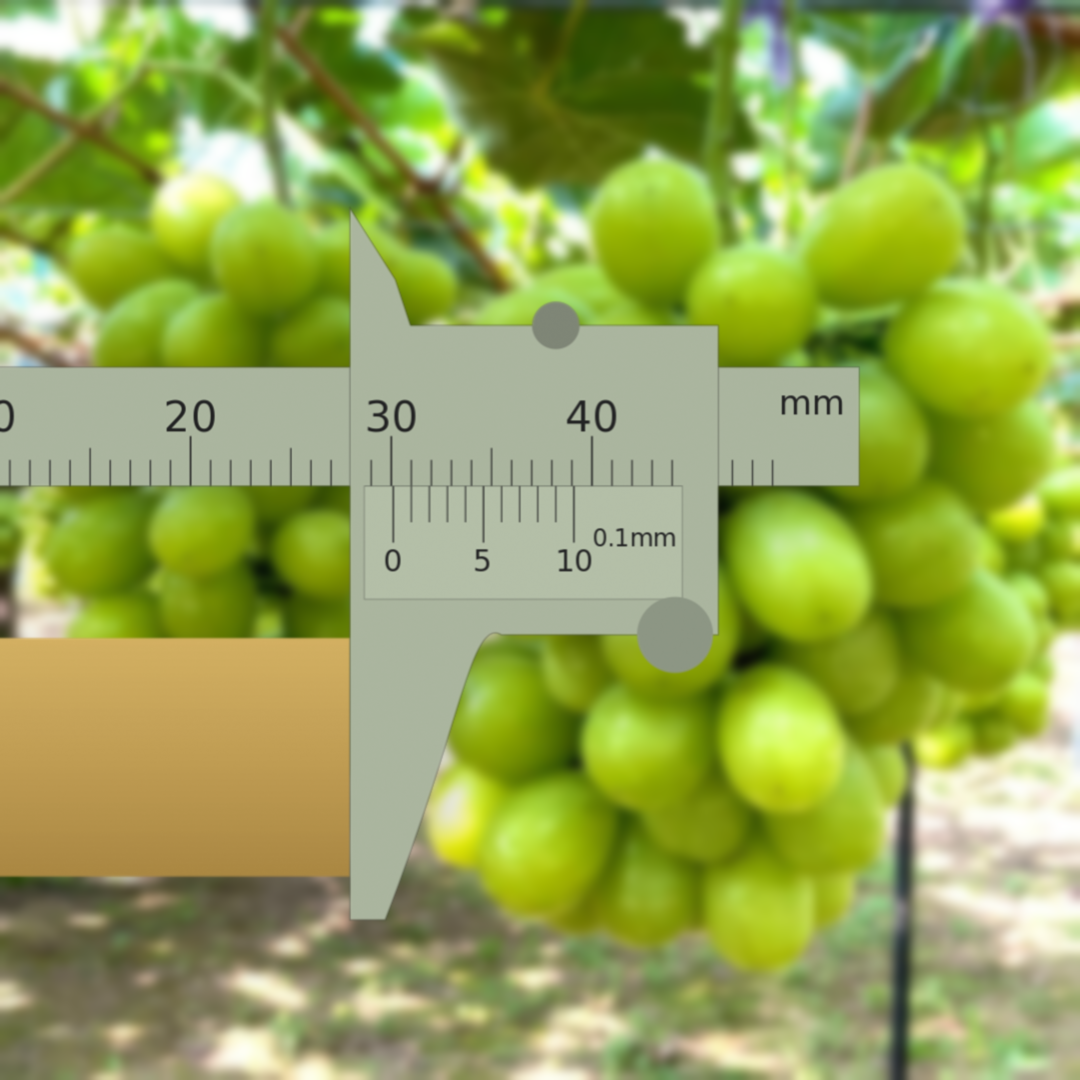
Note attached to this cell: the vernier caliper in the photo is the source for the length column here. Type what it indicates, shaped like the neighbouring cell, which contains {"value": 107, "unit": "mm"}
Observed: {"value": 30.1, "unit": "mm"}
